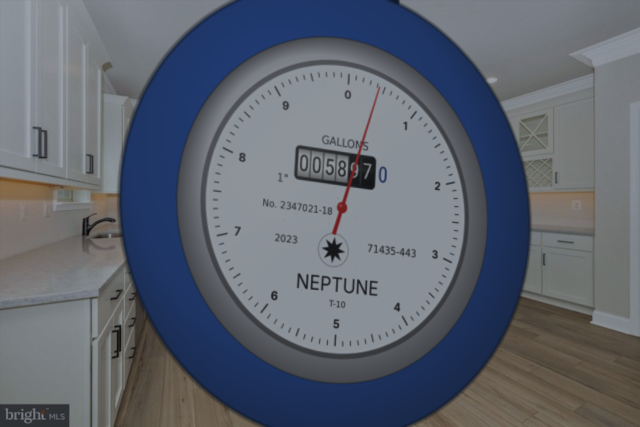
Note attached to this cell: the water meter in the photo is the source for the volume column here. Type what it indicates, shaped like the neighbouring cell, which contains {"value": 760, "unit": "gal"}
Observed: {"value": 58970.4, "unit": "gal"}
